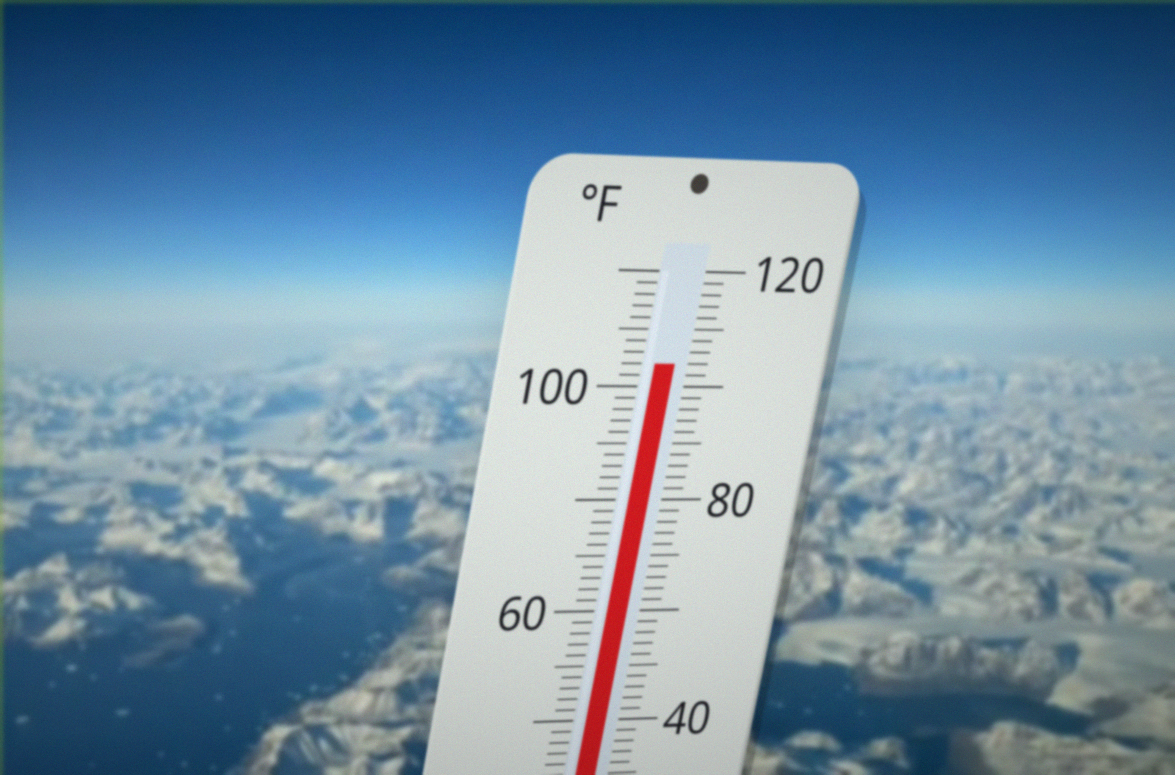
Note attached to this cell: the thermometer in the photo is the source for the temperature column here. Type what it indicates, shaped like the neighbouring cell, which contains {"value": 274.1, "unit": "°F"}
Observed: {"value": 104, "unit": "°F"}
